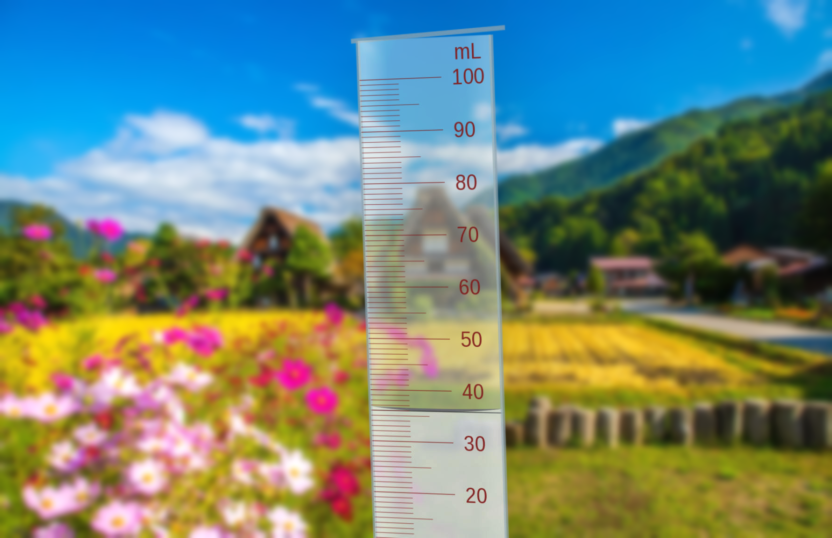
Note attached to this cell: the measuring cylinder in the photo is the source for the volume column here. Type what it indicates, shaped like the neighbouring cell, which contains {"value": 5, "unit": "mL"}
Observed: {"value": 36, "unit": "mL"}
